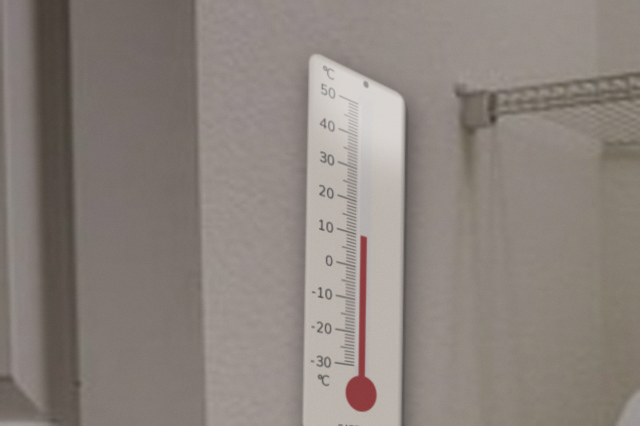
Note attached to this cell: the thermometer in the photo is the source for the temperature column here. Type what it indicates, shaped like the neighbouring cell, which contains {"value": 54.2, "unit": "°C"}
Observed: {"value": 10, "unit": "°C"}
